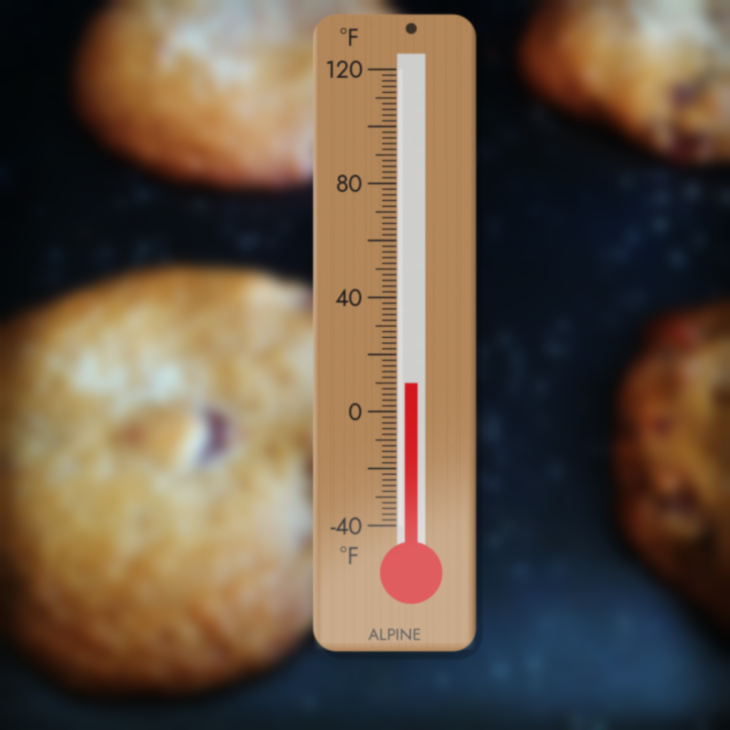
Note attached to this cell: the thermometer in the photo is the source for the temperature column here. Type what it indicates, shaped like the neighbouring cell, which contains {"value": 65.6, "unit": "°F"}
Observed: {"value": 10, "unit": "°F"}
